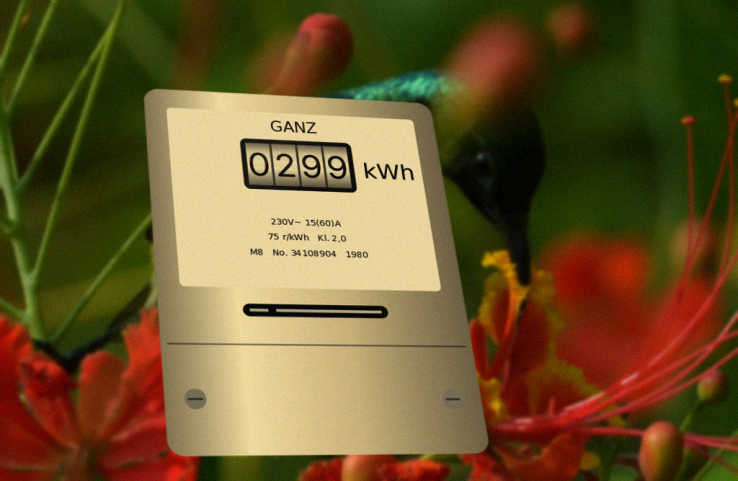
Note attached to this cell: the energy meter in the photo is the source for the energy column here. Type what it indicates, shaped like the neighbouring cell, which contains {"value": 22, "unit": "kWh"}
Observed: {"value": 299, "unit": "kWh"}
